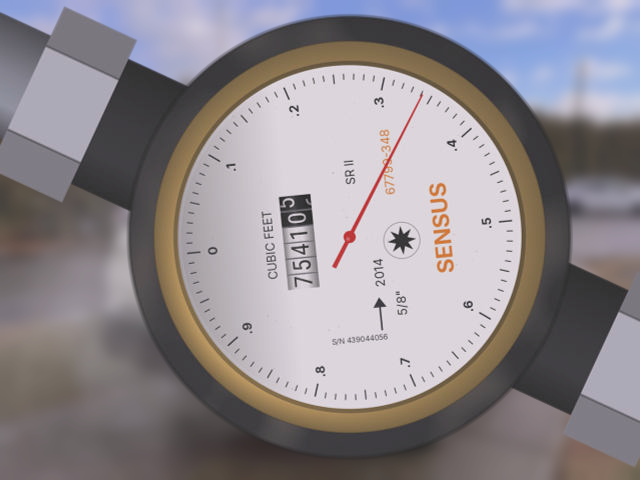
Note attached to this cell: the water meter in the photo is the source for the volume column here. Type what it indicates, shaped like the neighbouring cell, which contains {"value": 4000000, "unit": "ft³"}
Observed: {"value": 754105.34, "unit": "ft³"}
